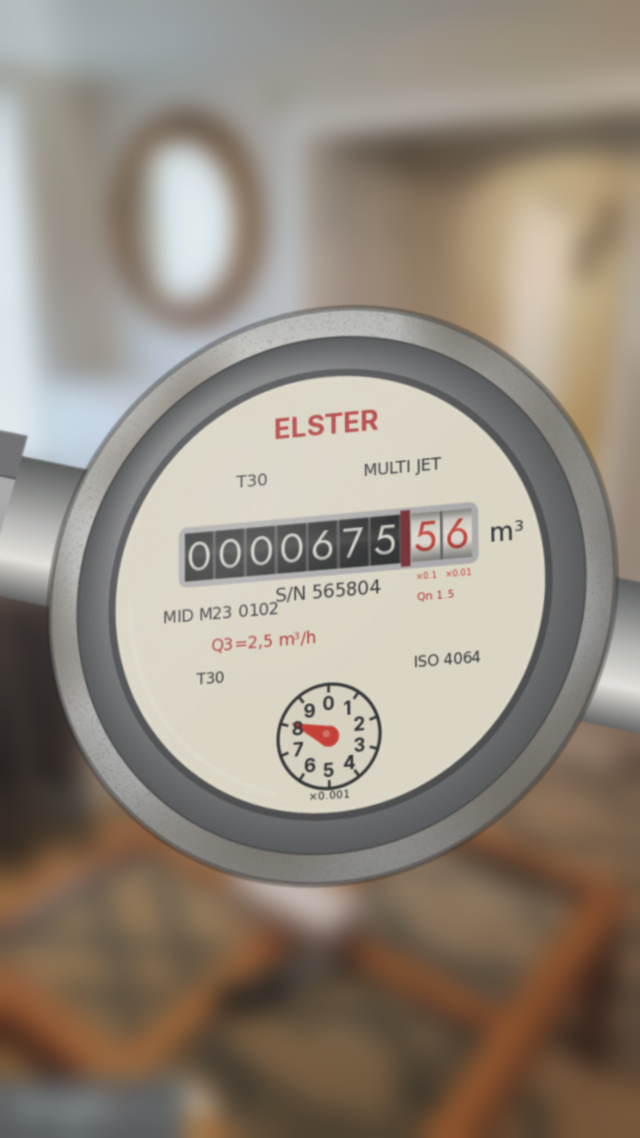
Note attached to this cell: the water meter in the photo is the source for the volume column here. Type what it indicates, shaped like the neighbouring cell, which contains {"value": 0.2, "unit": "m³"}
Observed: {"value": 675.568, "unit": "m³"}
